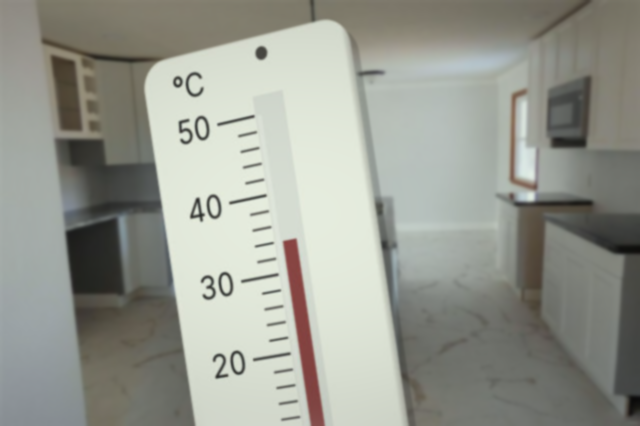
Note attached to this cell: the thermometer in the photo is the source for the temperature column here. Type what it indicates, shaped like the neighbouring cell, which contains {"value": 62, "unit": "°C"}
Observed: {"value": 34, "unit": "°C"}
